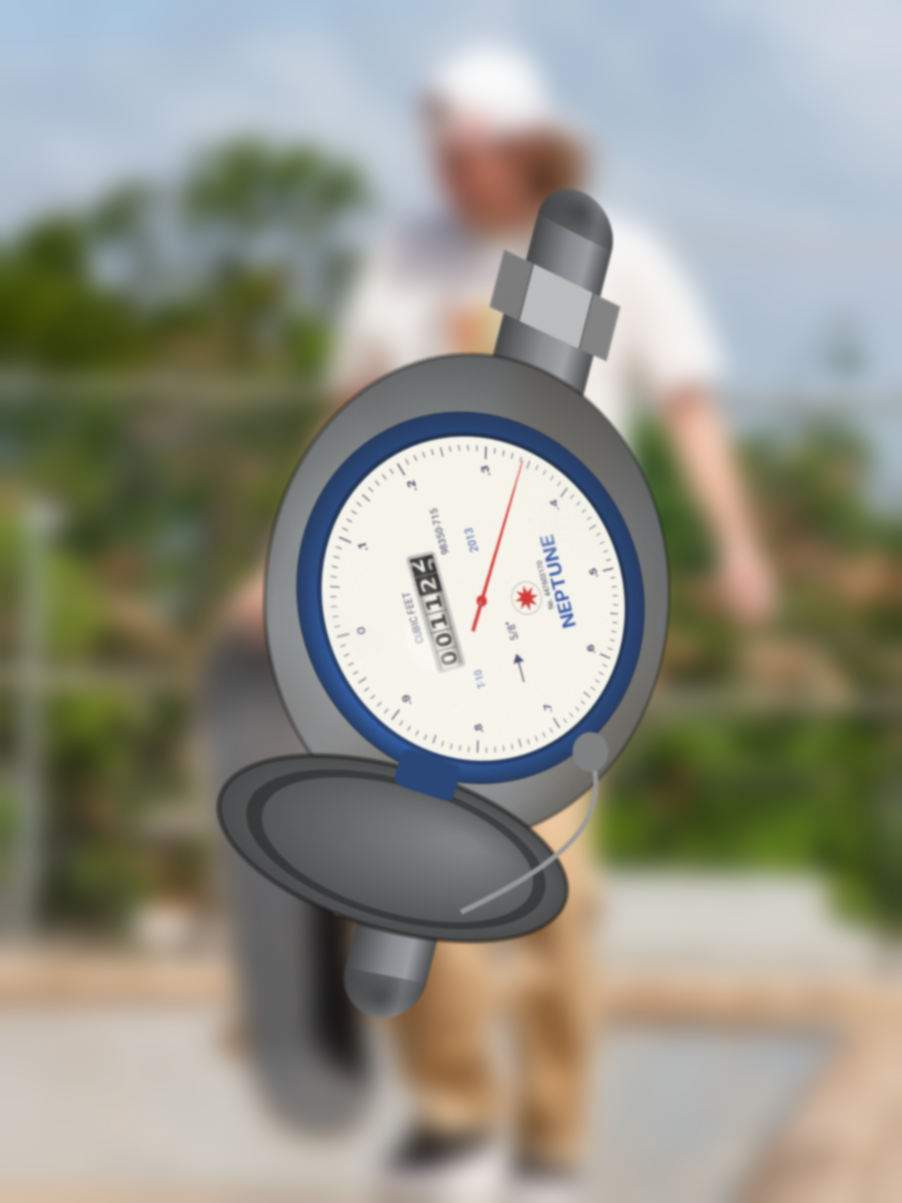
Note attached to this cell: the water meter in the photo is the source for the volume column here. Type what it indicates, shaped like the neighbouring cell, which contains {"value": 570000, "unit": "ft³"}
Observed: {"value": 1122.34, "unit": "ft³"}
